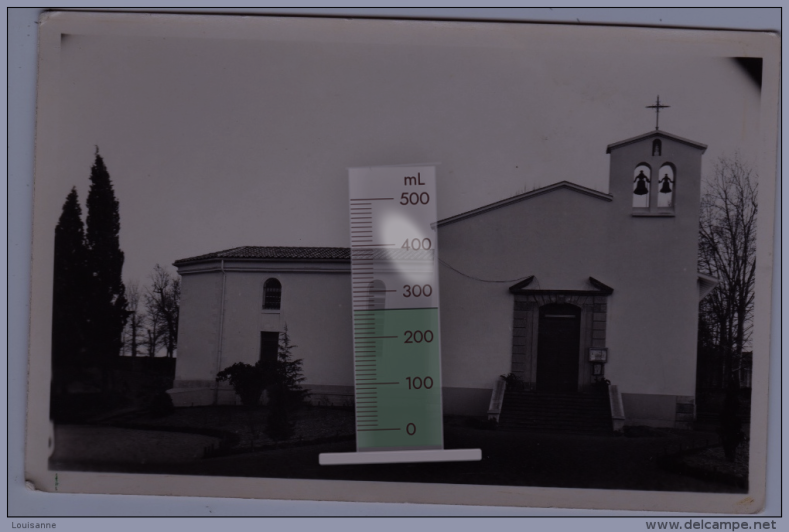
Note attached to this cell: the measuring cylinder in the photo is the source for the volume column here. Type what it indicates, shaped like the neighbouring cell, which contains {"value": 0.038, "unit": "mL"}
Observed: {"value": 260, "unit": "mL"}
